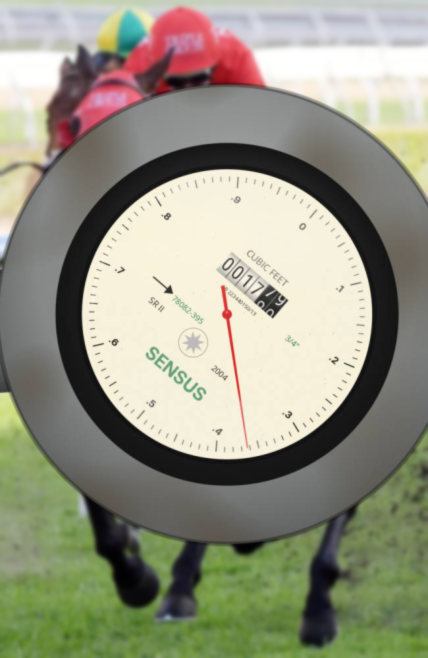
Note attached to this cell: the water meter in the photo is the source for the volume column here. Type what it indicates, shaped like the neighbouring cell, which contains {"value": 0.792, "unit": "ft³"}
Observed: {"value": 1779.36, "unit": "ft³"}
